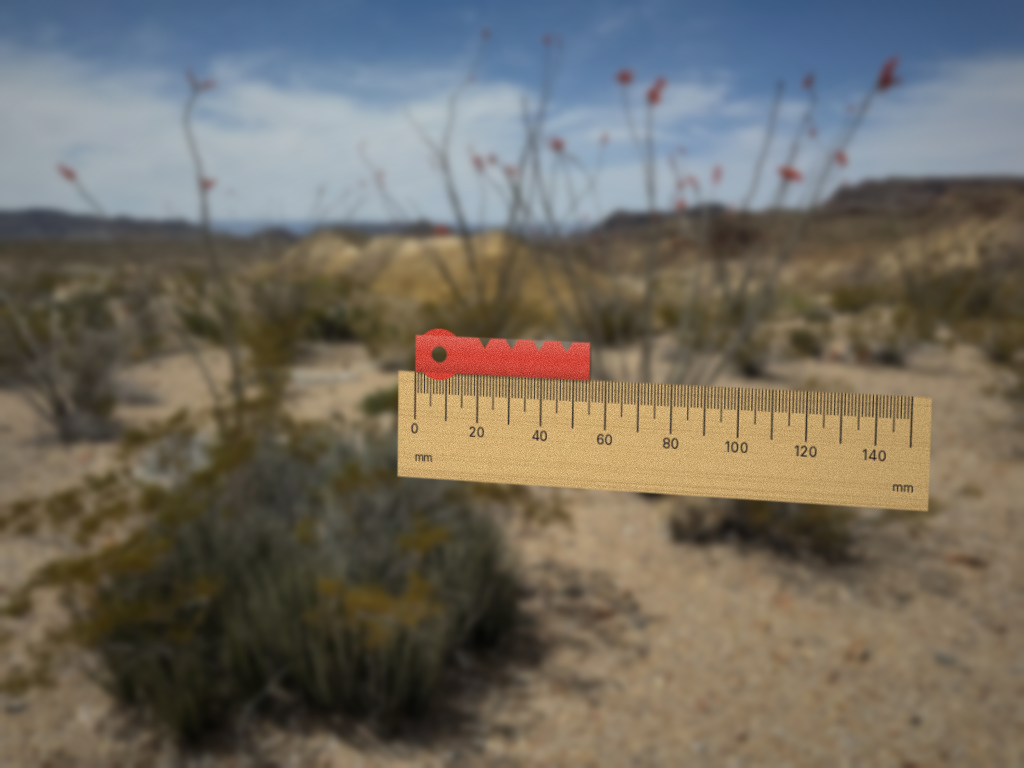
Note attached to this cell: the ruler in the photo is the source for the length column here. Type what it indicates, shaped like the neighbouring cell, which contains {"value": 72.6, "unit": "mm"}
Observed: {"value": 55, "unit": "mm"}
